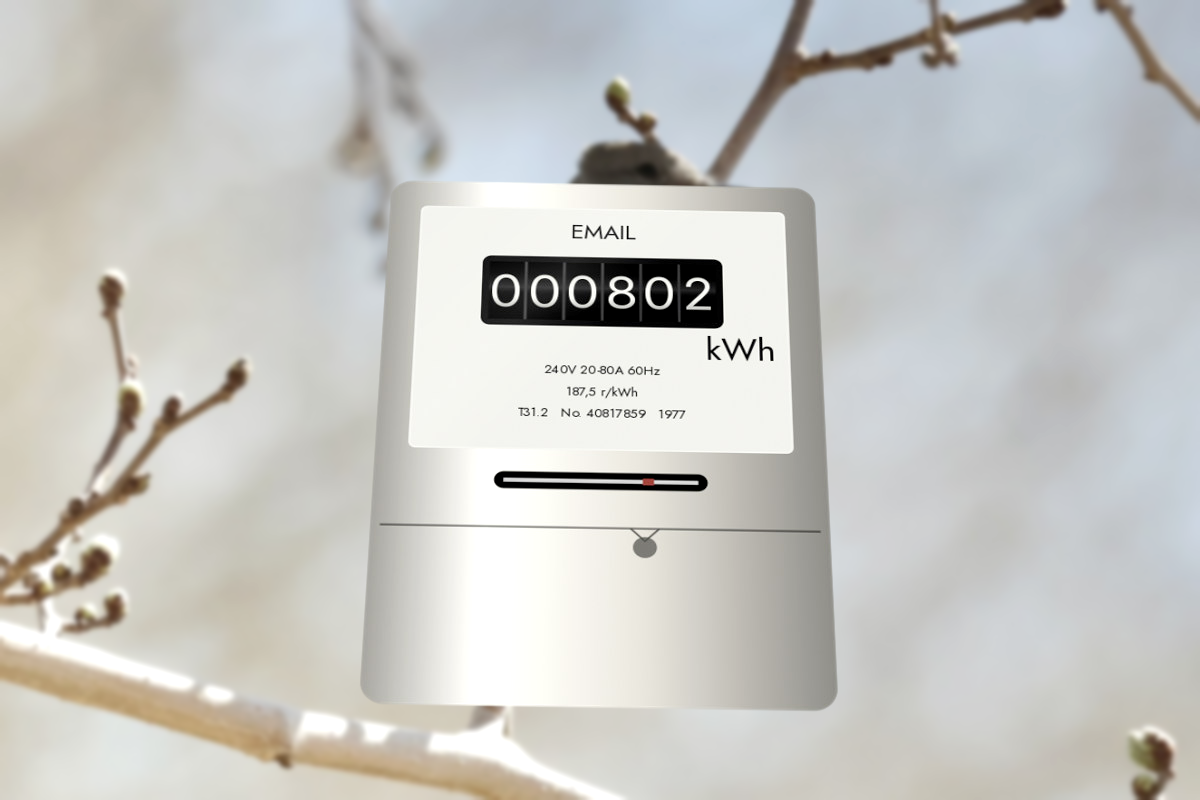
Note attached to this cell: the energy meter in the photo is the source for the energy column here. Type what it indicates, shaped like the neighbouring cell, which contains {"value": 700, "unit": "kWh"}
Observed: {"value": 802, "unit": "kWh"}
